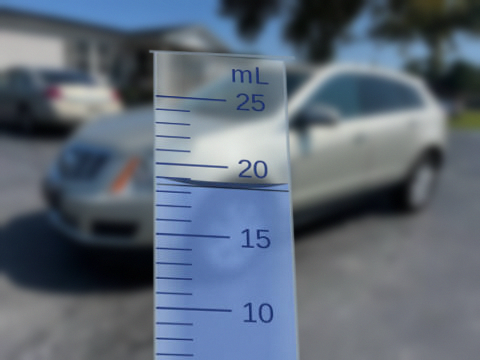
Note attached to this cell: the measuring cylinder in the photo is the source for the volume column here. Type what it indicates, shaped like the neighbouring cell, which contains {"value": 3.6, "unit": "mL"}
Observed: {"value": 18.5, "unit": "mL"}
